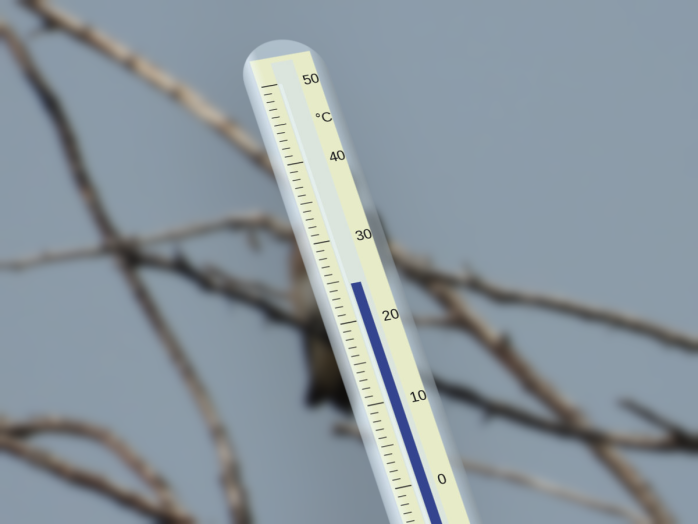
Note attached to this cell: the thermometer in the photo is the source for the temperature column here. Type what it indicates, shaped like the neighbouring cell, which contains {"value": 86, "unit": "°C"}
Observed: {"value": 24.5, "unit": "°C"}
